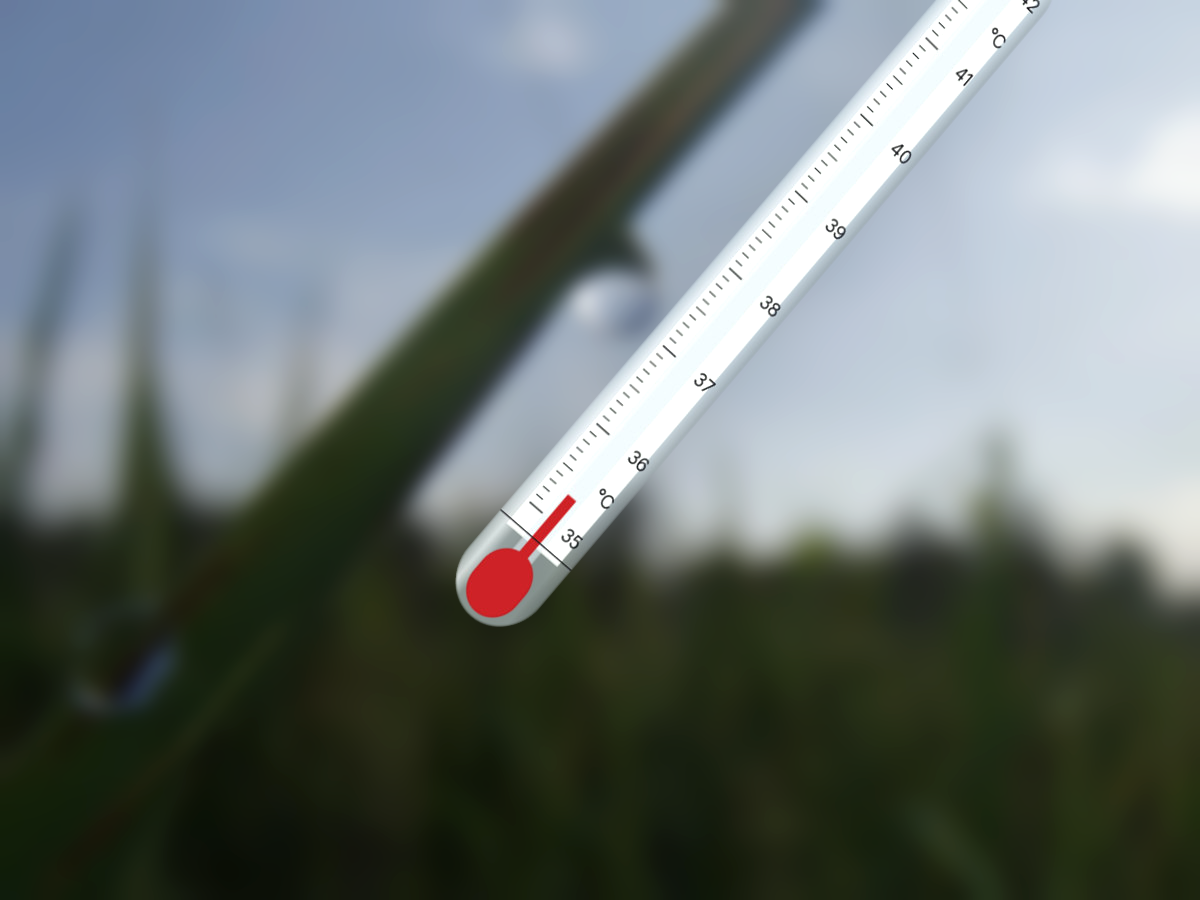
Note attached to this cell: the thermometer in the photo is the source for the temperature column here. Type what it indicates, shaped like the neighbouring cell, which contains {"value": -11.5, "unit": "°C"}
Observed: {"value": 35.3, "unit": "°C"}
